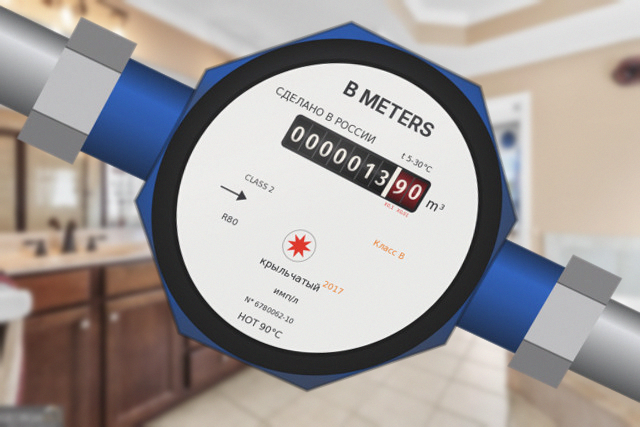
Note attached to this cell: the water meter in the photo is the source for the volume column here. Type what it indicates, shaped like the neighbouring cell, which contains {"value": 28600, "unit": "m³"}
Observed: {"value": 13.90, "unit": "m³"}
